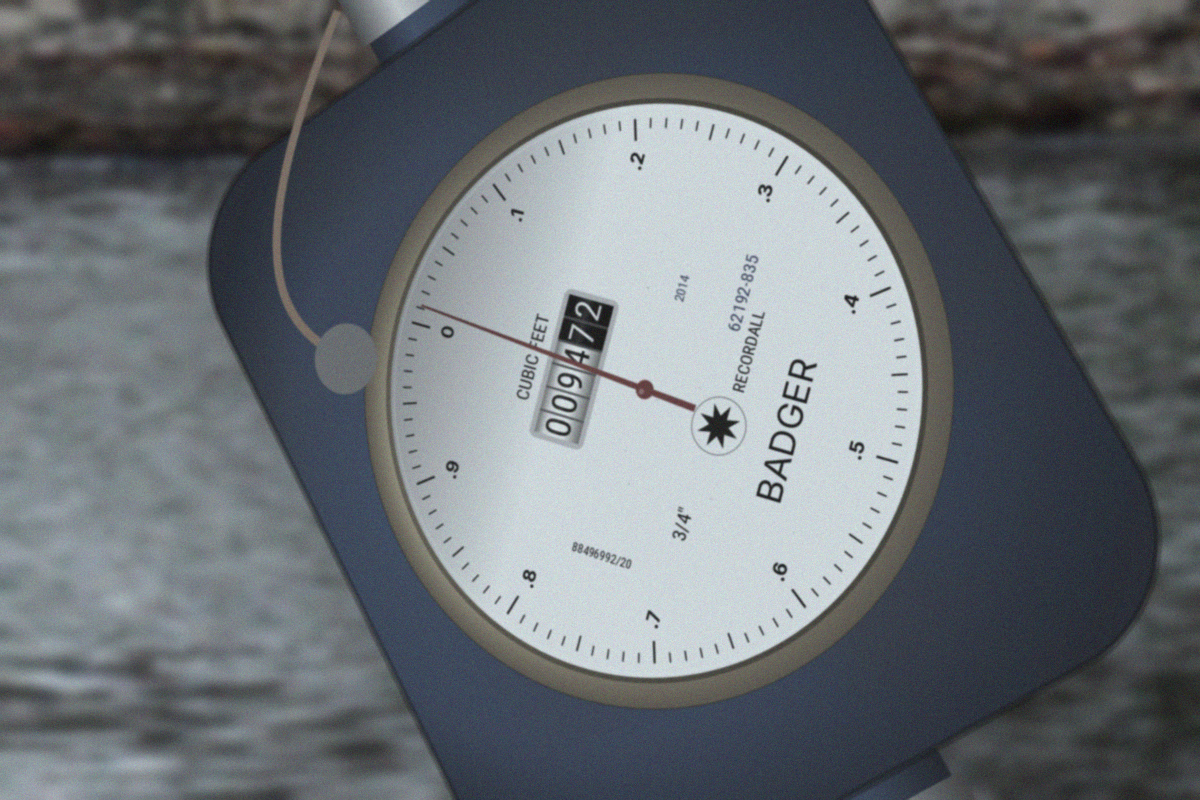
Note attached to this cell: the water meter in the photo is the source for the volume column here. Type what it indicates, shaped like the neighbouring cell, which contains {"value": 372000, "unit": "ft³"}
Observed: {"value": 9472.01, "unit": "ft³"}
